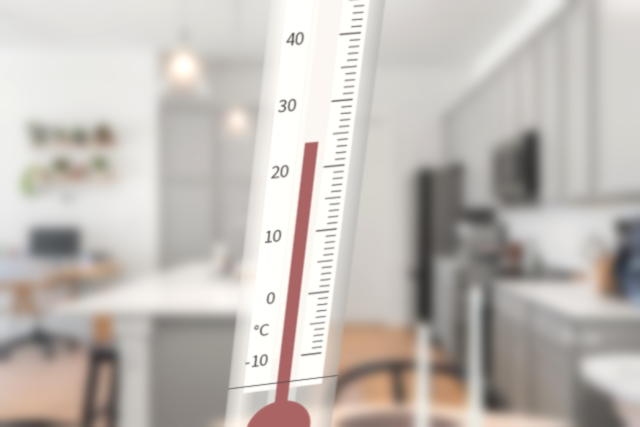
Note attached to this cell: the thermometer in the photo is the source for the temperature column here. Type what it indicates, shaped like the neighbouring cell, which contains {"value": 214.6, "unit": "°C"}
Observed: {"value": 24, "unit": "°C"}
